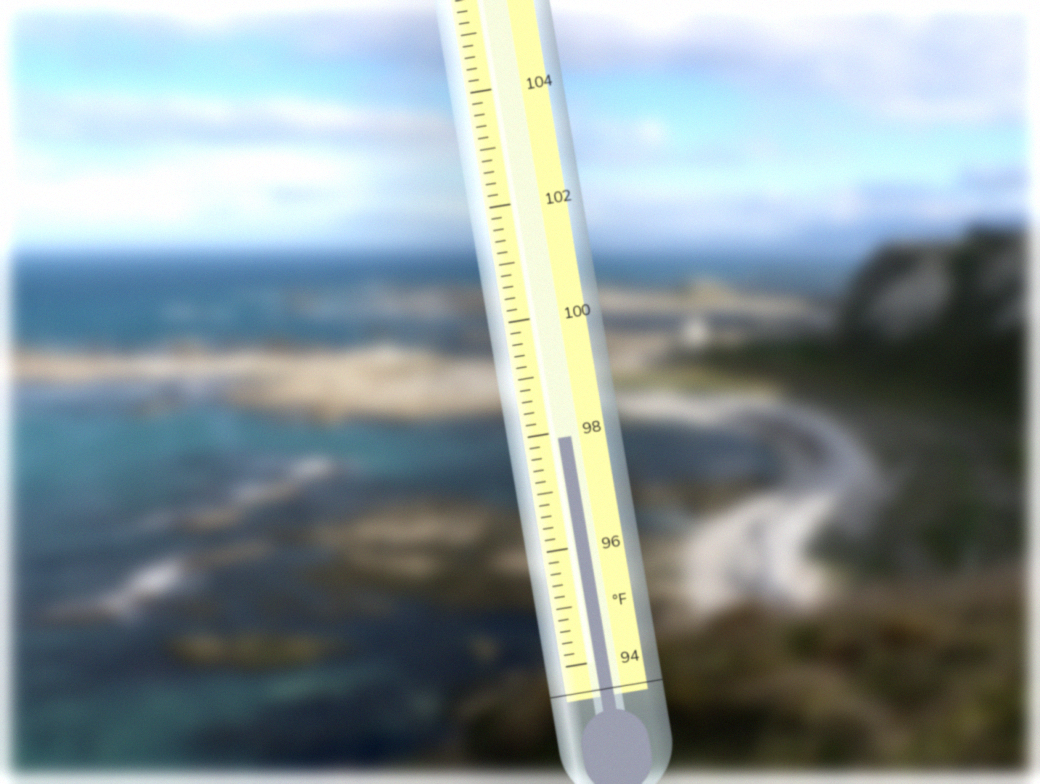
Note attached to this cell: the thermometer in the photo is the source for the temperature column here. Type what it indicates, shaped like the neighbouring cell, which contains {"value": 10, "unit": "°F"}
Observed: {"value": 97.9, "unit": "°F"}
